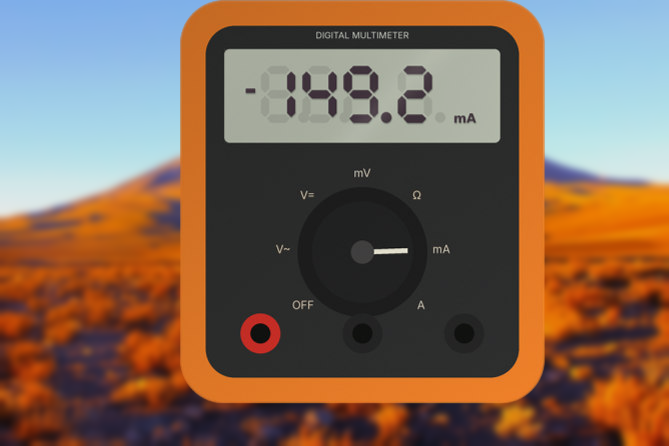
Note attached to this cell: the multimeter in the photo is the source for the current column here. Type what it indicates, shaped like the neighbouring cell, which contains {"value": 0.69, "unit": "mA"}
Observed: {"value": -149.2, "unit": "mA"}
